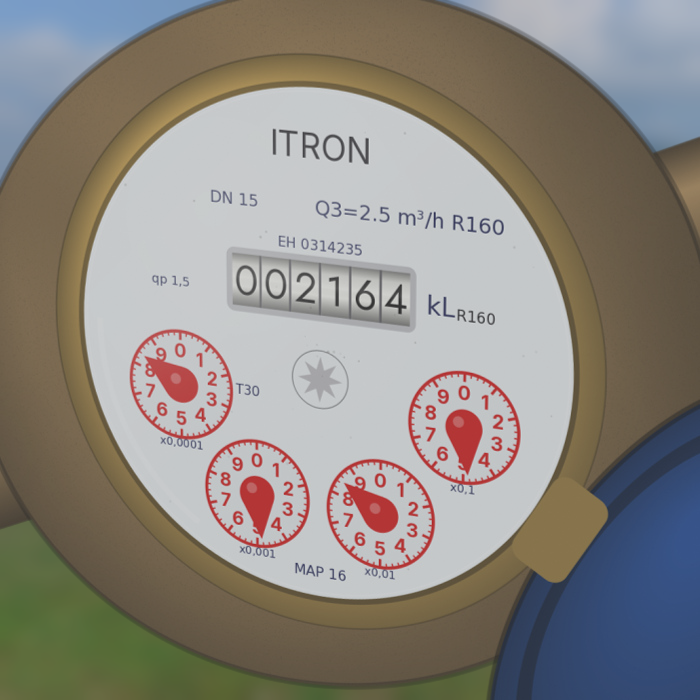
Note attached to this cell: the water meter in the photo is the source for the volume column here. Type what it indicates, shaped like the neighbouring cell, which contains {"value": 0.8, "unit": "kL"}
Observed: {"value": 2164.4848, "unit": "kL"}
